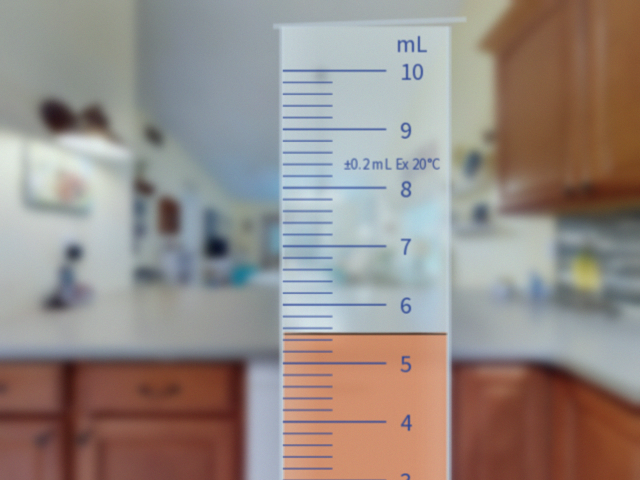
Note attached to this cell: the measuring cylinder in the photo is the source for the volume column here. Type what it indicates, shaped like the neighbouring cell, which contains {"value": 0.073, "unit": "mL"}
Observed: {"value": 5.5, "unit": "mL"}
